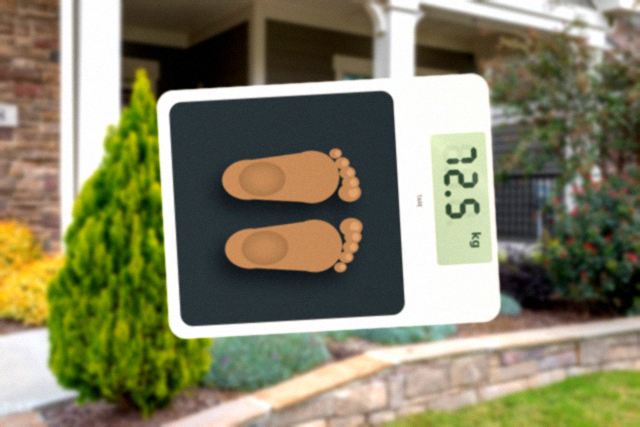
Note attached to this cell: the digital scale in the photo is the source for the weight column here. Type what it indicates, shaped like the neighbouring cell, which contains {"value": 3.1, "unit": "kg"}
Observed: {"value": 72.5, "unit": "kg"}
